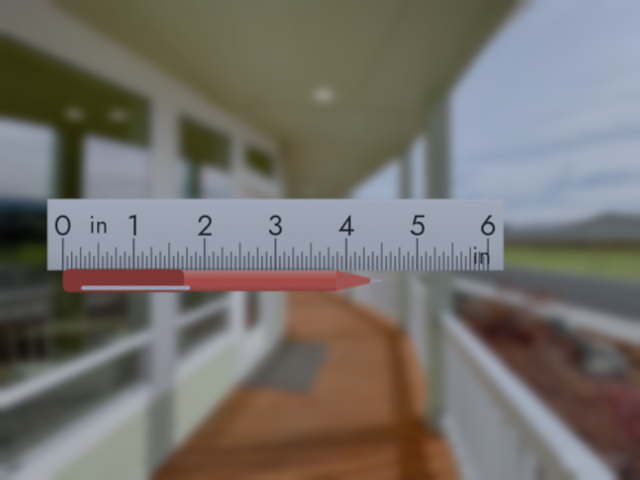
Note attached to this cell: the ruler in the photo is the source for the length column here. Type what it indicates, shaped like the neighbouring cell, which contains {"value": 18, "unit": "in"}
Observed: {"value": 4.5, "unit": "in"}
